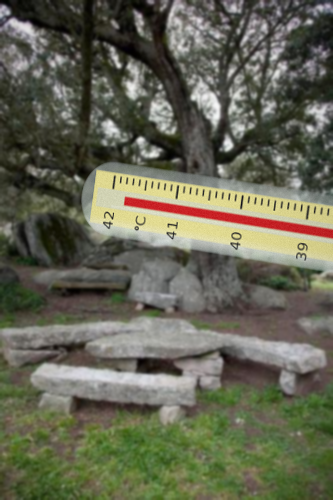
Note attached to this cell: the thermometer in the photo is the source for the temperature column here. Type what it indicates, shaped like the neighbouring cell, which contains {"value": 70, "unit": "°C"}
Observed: {"value": 41.8, "unit": "°C"}
